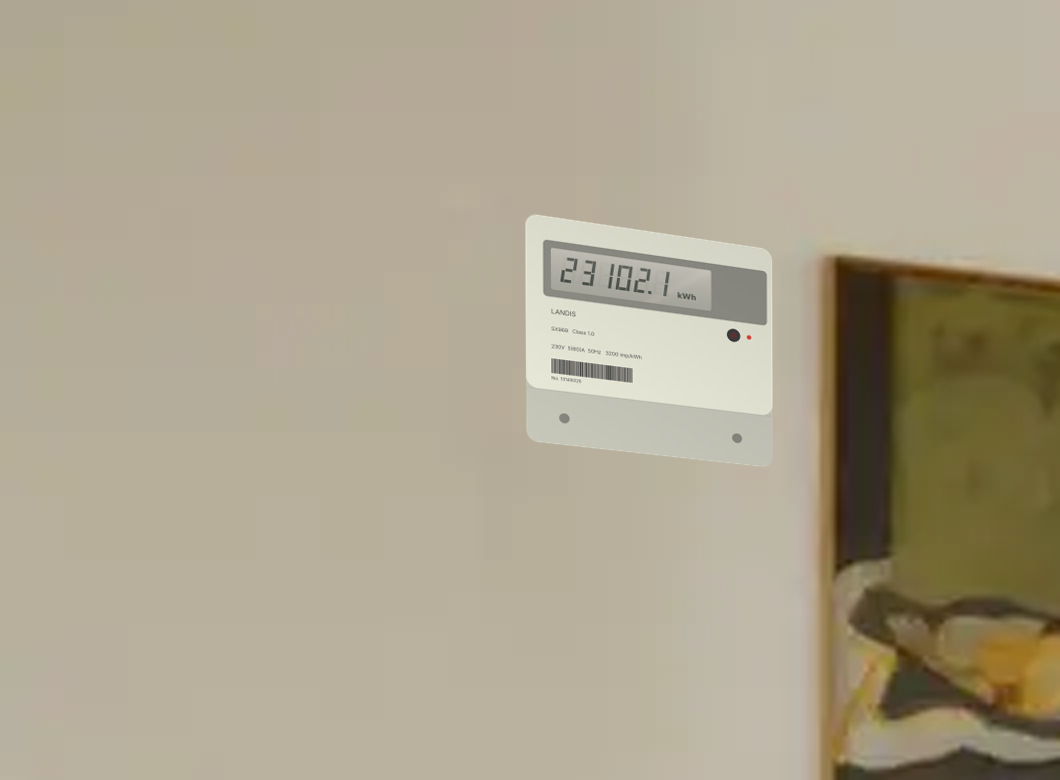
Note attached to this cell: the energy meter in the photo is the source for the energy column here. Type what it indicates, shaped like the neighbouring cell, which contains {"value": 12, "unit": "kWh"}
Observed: {"value": 23102.1, "unit": "kWh"}
